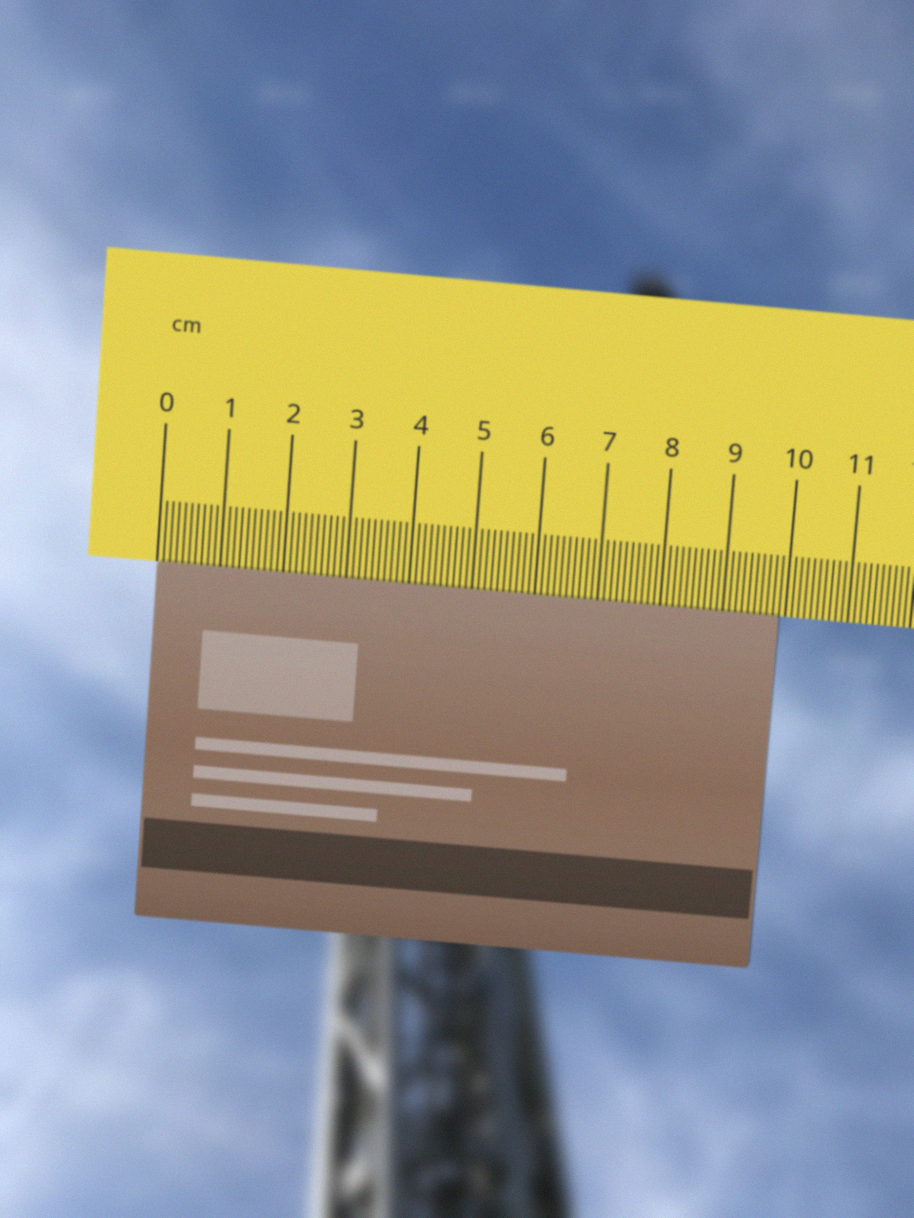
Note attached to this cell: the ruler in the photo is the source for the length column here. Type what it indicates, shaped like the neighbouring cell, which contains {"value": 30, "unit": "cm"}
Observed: {"value": 9.9, "unit": "cm"}
